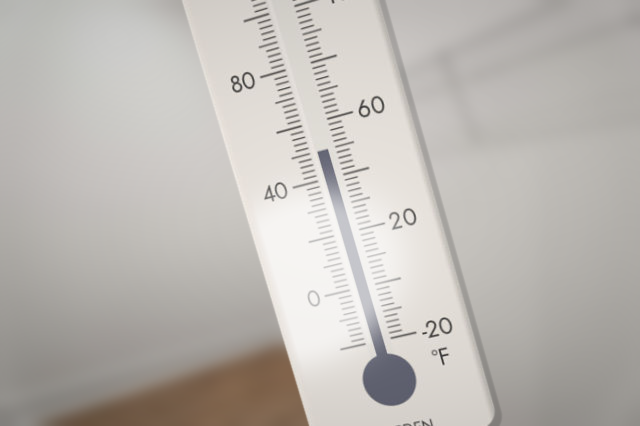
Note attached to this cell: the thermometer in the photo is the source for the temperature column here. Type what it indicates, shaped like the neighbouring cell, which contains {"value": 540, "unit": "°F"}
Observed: {"value": 50, "unit": "°F"}
